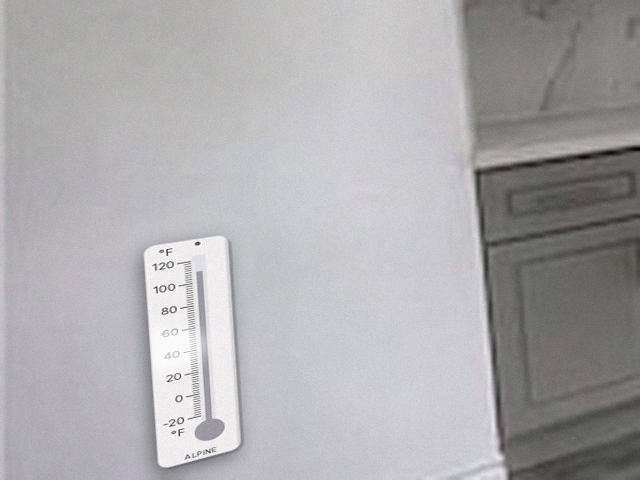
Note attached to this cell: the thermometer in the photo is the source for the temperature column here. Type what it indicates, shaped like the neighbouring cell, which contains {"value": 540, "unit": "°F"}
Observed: {"value": 110, "unit": "°F"}
